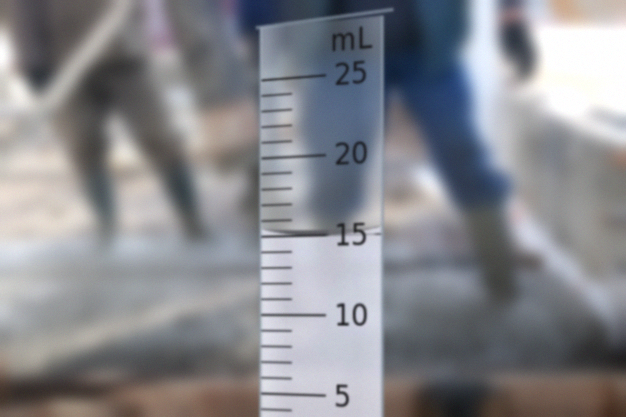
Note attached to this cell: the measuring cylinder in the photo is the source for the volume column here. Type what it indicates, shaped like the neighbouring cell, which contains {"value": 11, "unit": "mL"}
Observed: {"value": 15, "unit": "mL"}
